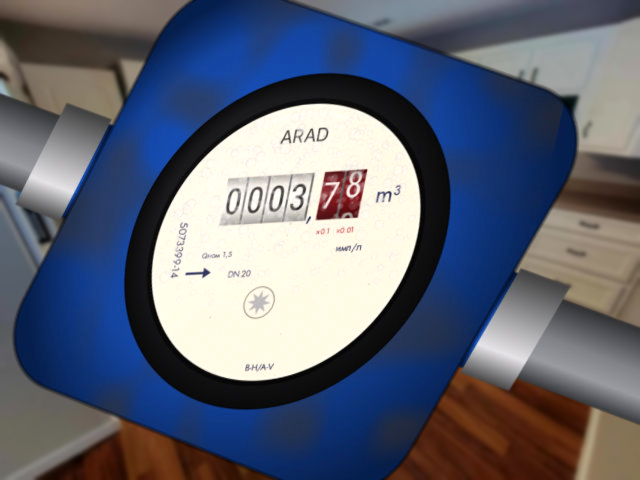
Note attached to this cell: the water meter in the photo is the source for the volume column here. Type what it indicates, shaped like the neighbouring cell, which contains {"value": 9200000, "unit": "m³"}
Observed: {"value": 3.78, "unit": "m³"}
